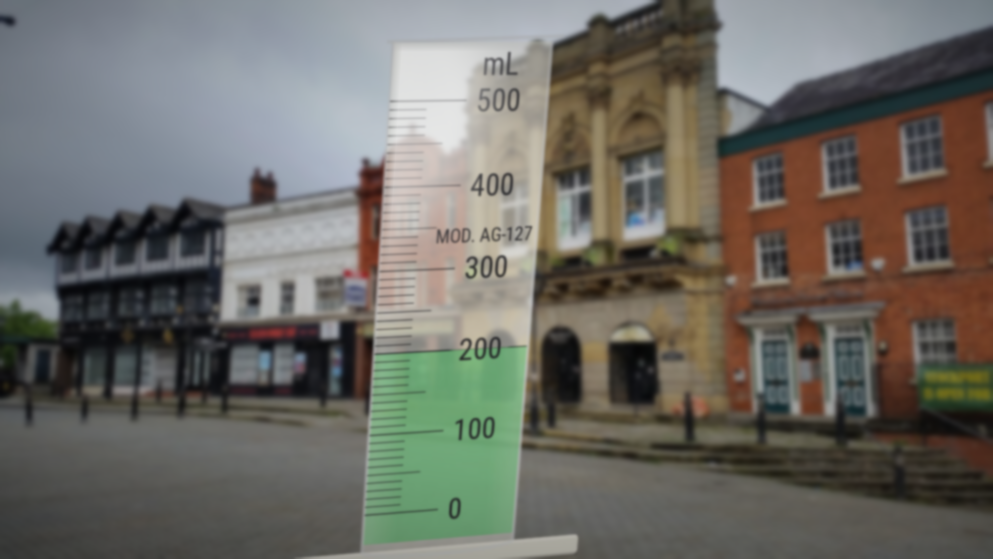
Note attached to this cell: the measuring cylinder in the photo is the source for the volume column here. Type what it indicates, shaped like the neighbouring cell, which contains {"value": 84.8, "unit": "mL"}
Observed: {"value": 200, "unit": "mL"}
